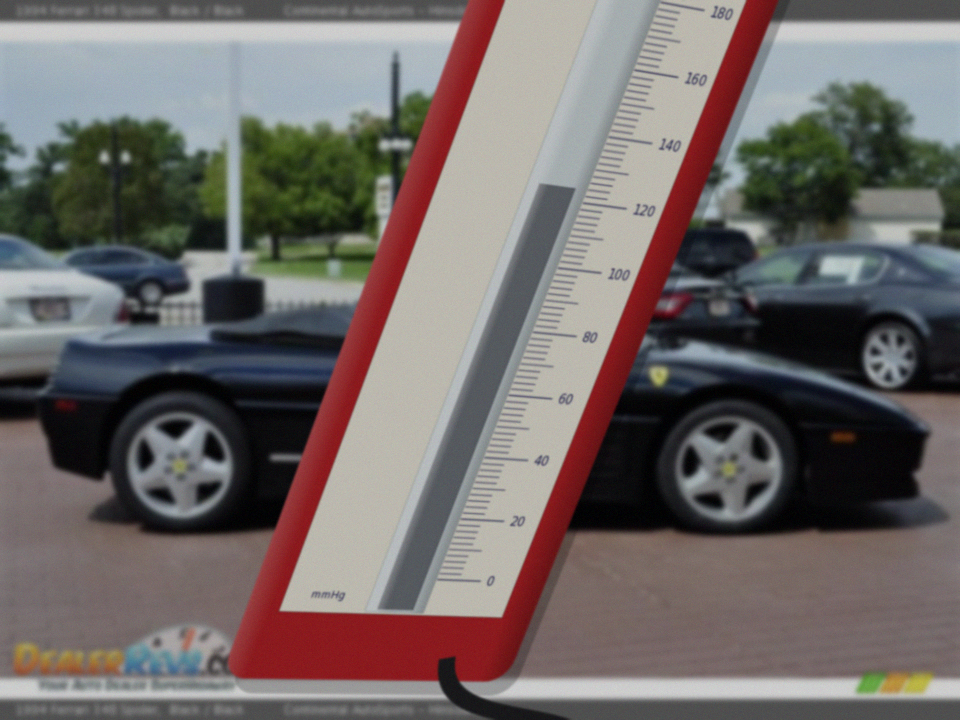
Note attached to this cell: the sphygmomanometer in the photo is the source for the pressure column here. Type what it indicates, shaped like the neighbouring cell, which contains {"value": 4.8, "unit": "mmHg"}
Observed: {"value": 124, "unit": "mmHg"}
